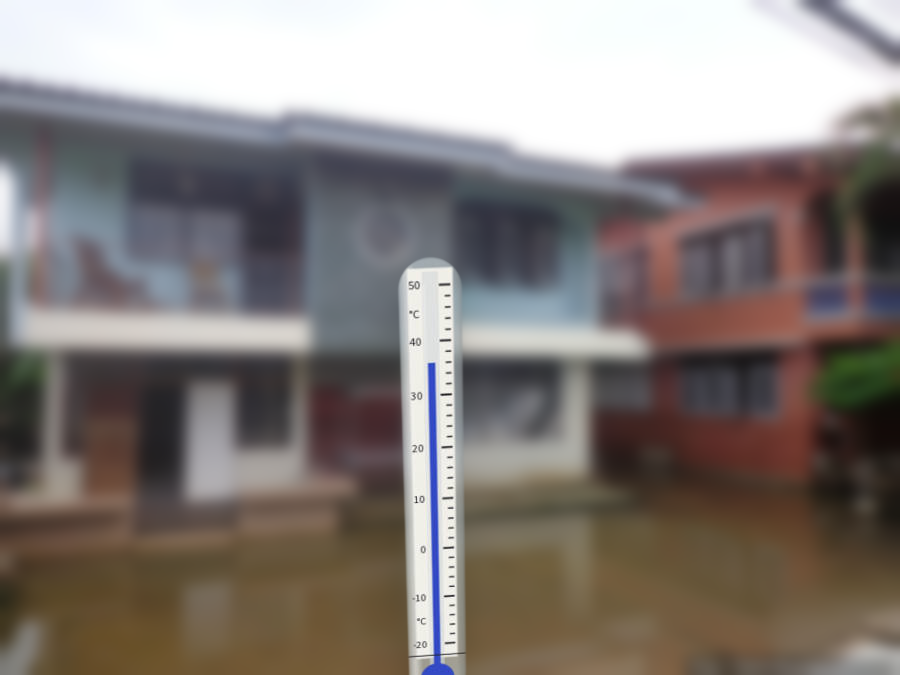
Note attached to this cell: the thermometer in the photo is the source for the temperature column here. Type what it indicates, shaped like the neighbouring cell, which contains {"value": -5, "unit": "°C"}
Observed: {"value": 36, "unit": "°C"}
